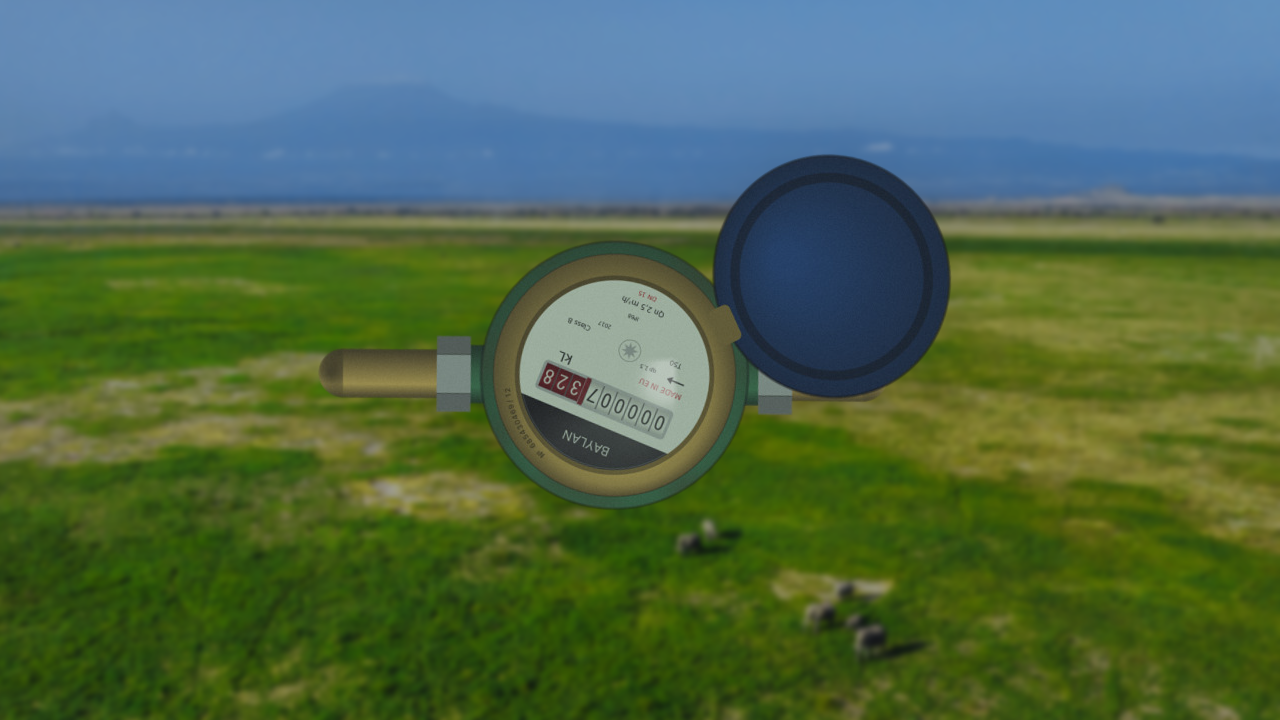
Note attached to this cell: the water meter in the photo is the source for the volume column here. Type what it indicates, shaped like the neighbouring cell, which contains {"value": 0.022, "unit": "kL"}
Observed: {"value": 7.328, "unit": "kL"}
